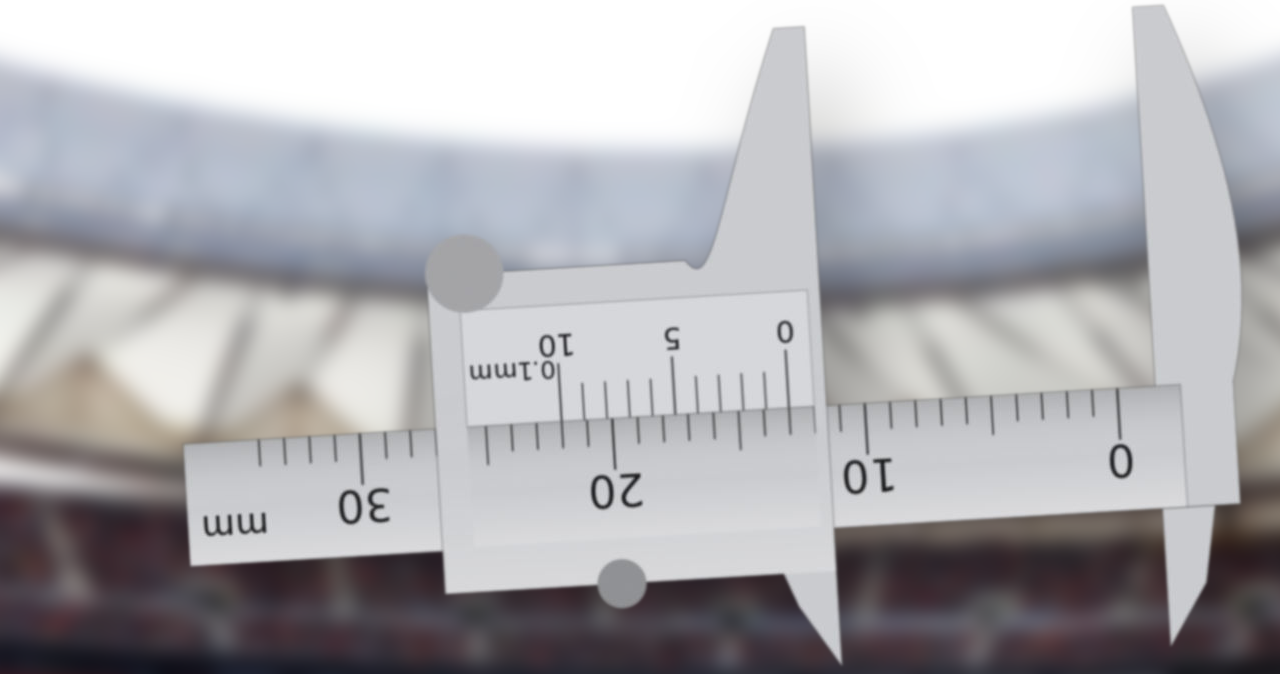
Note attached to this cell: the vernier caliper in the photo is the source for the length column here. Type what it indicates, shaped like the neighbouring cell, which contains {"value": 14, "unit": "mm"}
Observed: {"value": 13.0, "unit": "mm"}
